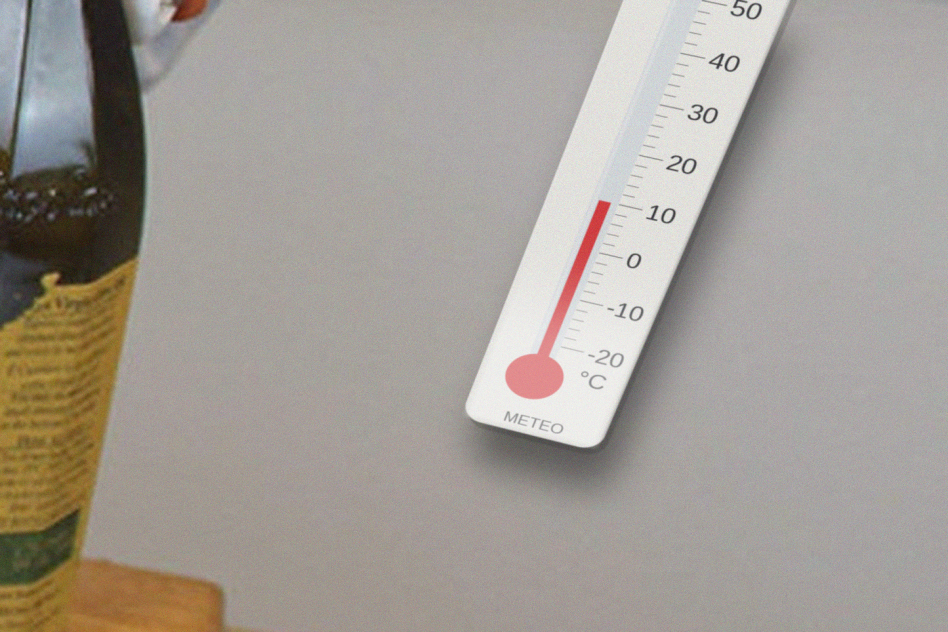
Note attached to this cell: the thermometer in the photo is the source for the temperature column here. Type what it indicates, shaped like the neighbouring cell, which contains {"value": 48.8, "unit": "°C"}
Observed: {"value": 10, "unit": "°C"}
